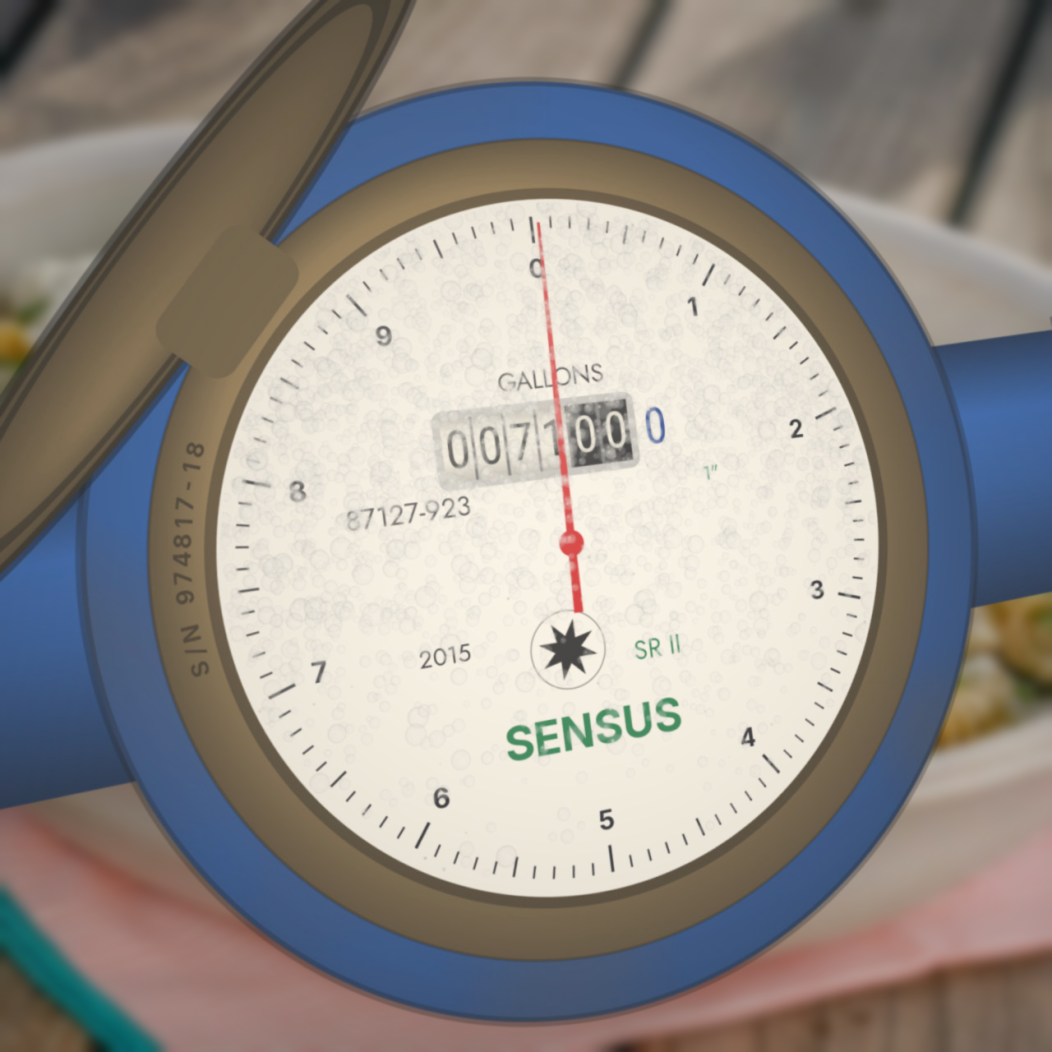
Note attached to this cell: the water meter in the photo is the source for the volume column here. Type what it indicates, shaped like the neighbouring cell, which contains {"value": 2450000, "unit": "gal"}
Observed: {"value": 71000.0, "unit": "gal"}
